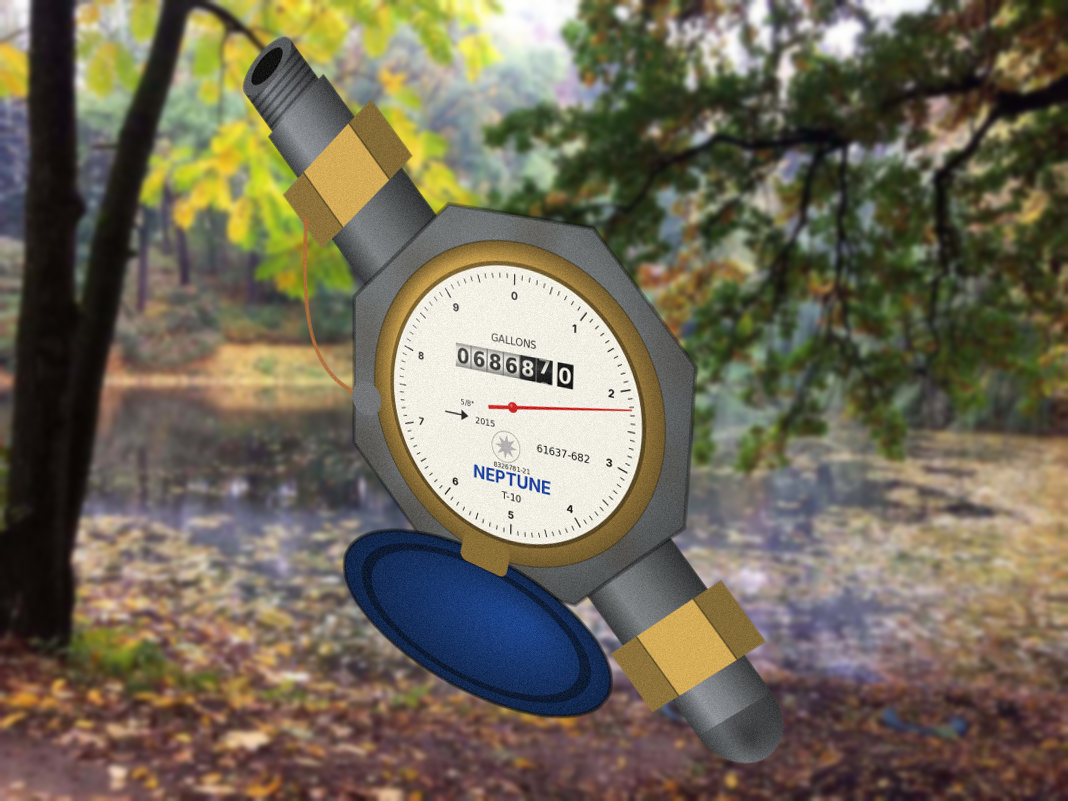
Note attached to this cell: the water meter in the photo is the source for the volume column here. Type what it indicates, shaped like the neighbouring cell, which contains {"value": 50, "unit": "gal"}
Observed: {"value": 686872.2, "unit": "gal"}
